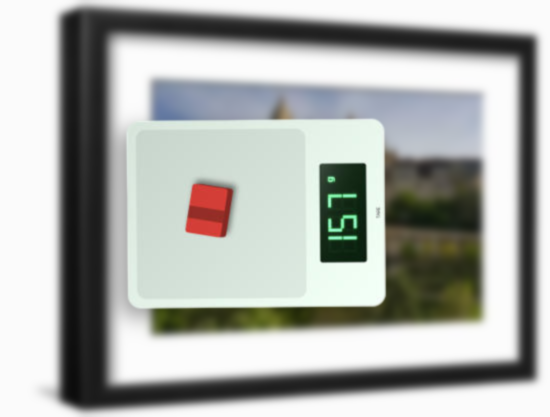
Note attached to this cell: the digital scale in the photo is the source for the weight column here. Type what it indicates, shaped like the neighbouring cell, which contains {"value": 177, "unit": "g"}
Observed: {"value": 157, "unit": "g"}
